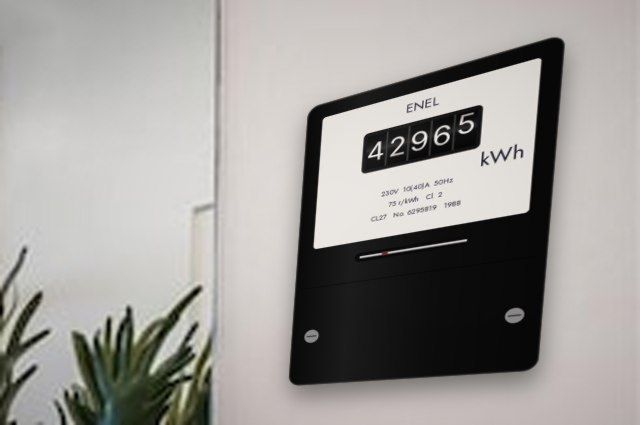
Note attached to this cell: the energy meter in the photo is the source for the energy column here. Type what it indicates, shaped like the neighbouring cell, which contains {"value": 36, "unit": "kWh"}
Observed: {"value": 42965, "unit": "kWh"}
